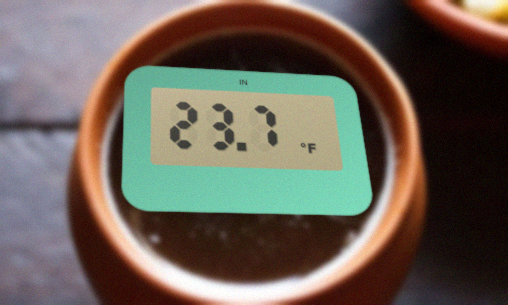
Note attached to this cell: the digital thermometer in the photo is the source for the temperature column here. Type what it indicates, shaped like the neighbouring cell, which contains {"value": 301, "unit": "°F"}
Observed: {"value": 23.7, "unit": "°F"}
